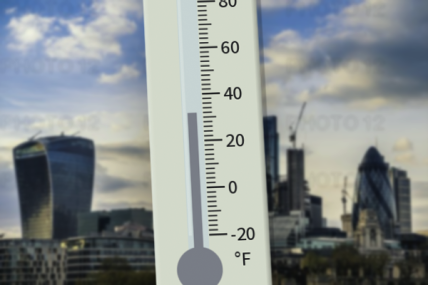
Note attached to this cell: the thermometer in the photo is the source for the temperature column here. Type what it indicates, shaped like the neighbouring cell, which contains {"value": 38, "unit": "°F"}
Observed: {"value": 32, "unit": "°F"}
